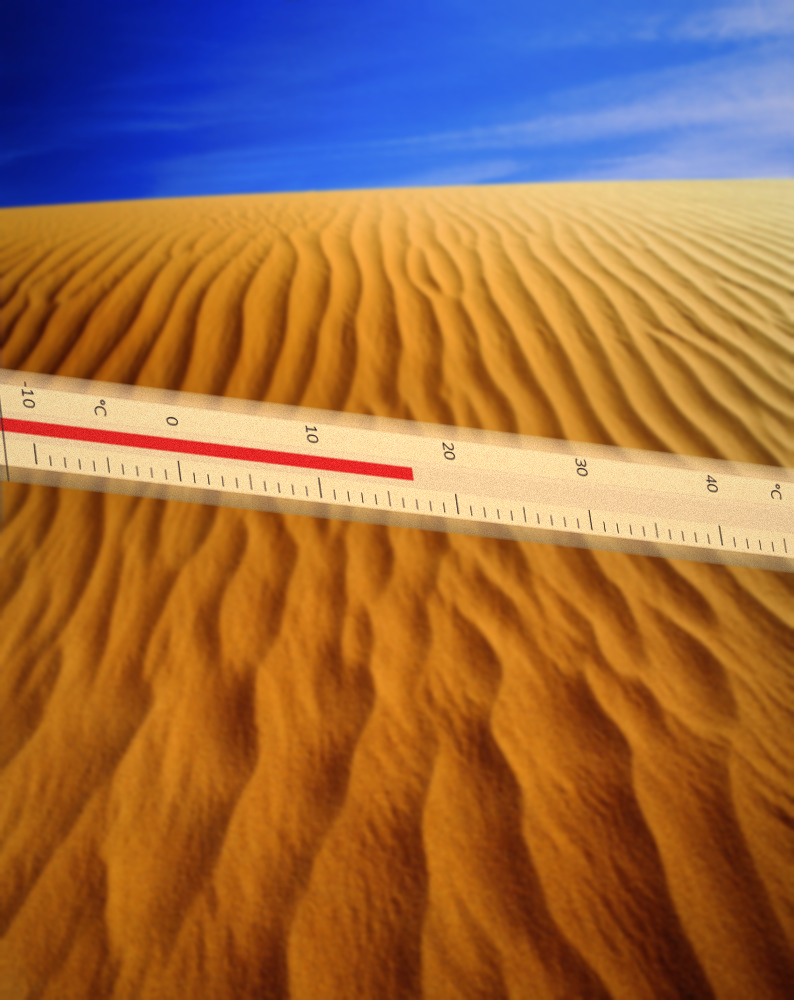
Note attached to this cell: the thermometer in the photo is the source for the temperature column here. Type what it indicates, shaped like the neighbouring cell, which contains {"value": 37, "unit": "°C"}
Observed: {"value": 17, "unit": "°C"}
